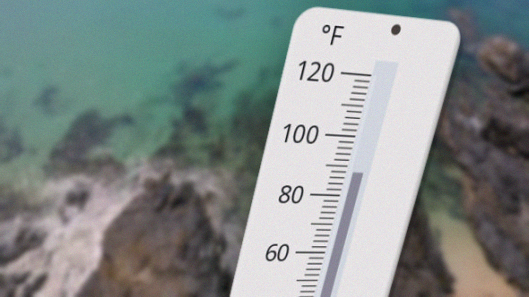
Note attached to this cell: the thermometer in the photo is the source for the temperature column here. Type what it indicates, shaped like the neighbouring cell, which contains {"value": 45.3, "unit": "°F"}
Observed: {"value": 88, "unit": "°F"}
